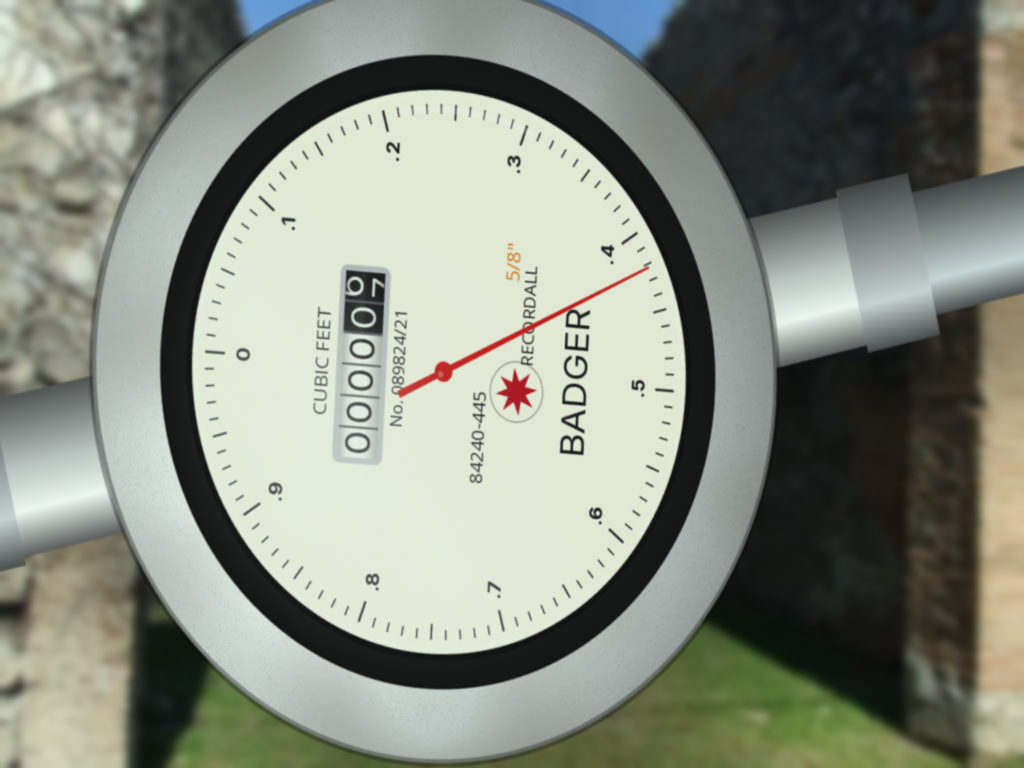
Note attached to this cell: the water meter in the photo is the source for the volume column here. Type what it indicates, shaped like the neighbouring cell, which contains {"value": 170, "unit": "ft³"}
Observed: {"value": 6.42, "unit": "ft³"}
